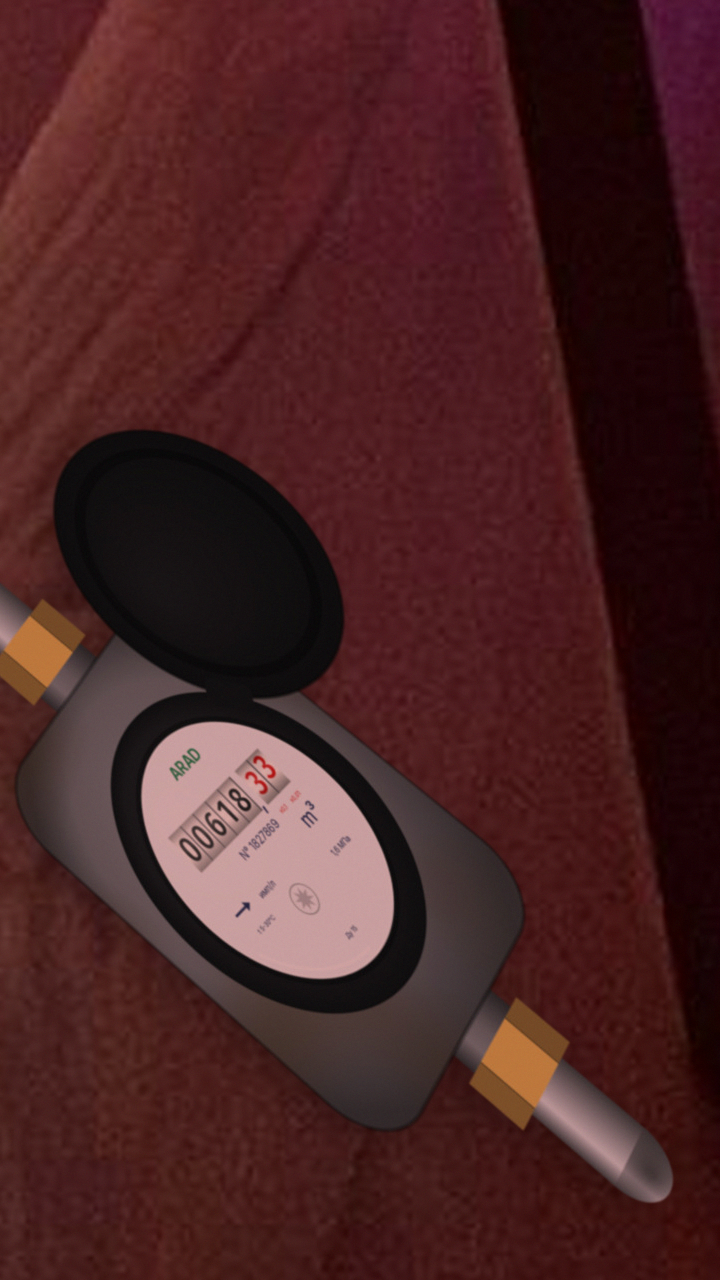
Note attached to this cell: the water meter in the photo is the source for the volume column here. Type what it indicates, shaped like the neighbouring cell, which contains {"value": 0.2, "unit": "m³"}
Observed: {"value": 618.33, "unit": "m³"}
